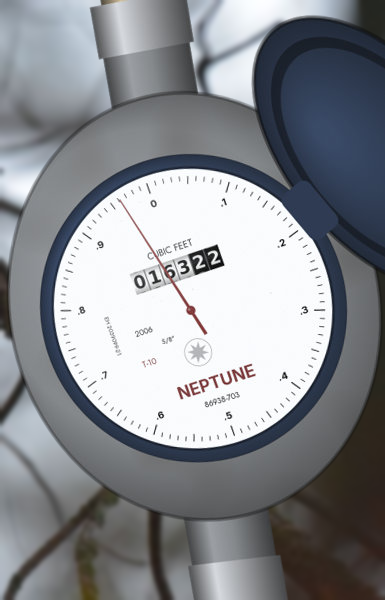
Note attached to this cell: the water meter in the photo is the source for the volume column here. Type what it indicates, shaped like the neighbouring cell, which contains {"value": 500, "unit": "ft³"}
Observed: {"value": 16321.96, "unit": "ft³"}
